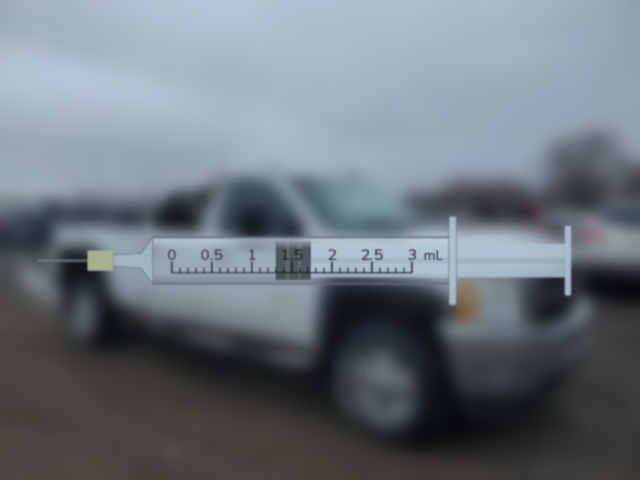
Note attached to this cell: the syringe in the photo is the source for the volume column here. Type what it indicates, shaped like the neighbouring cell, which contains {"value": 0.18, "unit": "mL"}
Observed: {"value": 1.3, "unit": "mL"}
